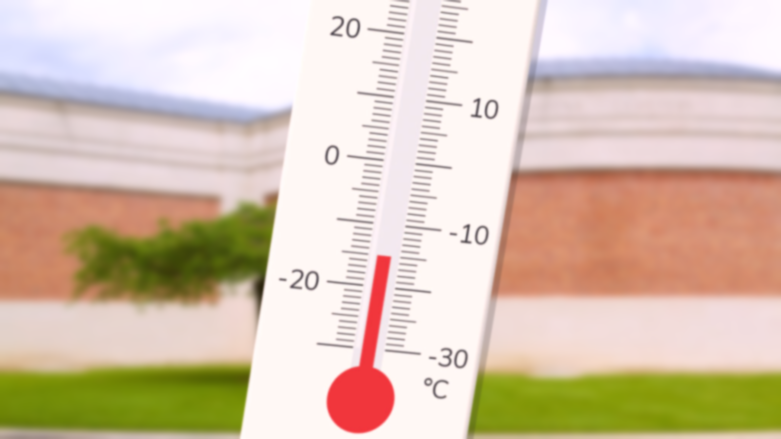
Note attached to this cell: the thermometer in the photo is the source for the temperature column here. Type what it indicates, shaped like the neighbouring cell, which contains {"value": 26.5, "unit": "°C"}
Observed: {"value": -15, "unit": "°C"}
